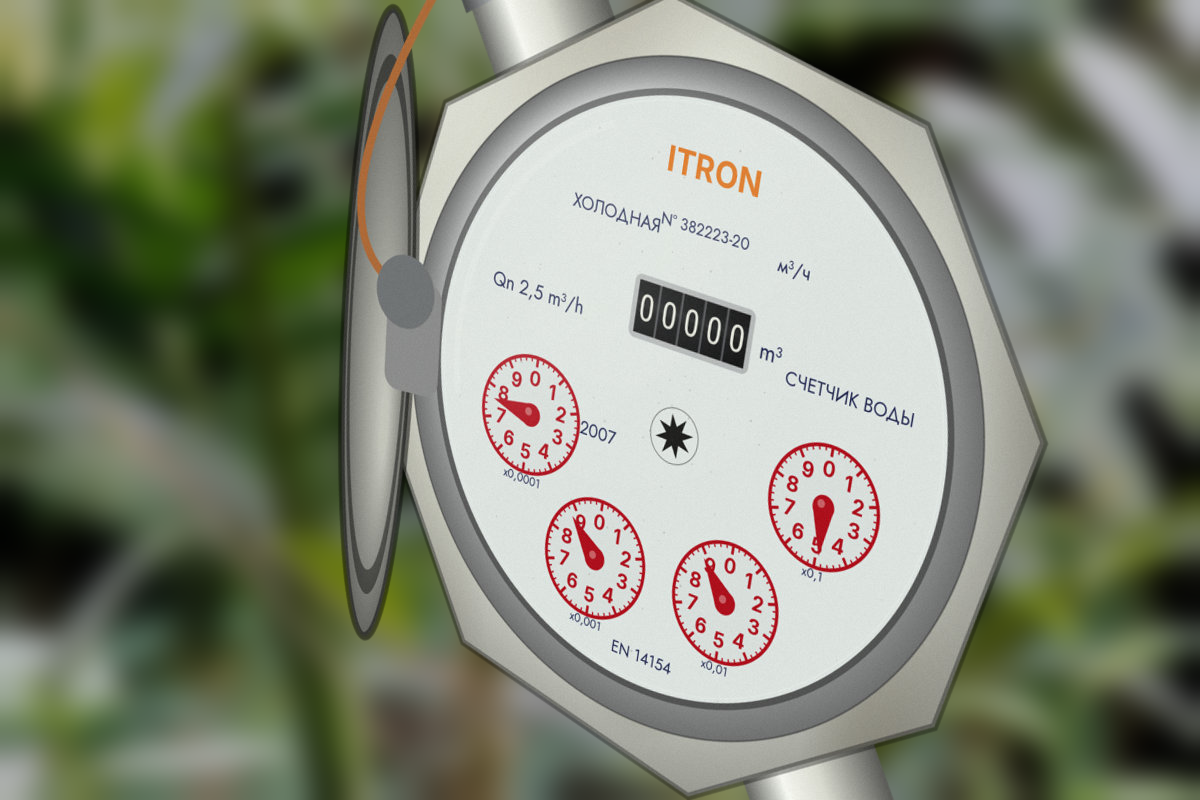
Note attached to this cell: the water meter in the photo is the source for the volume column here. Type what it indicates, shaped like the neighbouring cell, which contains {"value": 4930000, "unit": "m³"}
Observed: {"value": 0.4887, "unit": "m³"}
